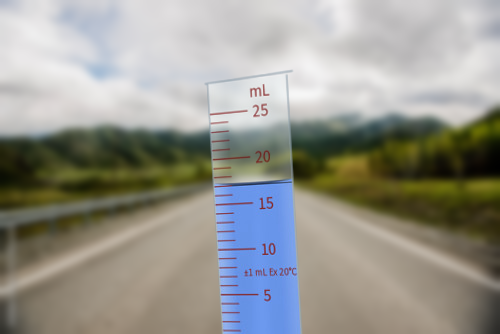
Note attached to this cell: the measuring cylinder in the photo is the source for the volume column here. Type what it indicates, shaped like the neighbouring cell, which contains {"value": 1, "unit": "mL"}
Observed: {"value": 17, "unit": "mL"}
